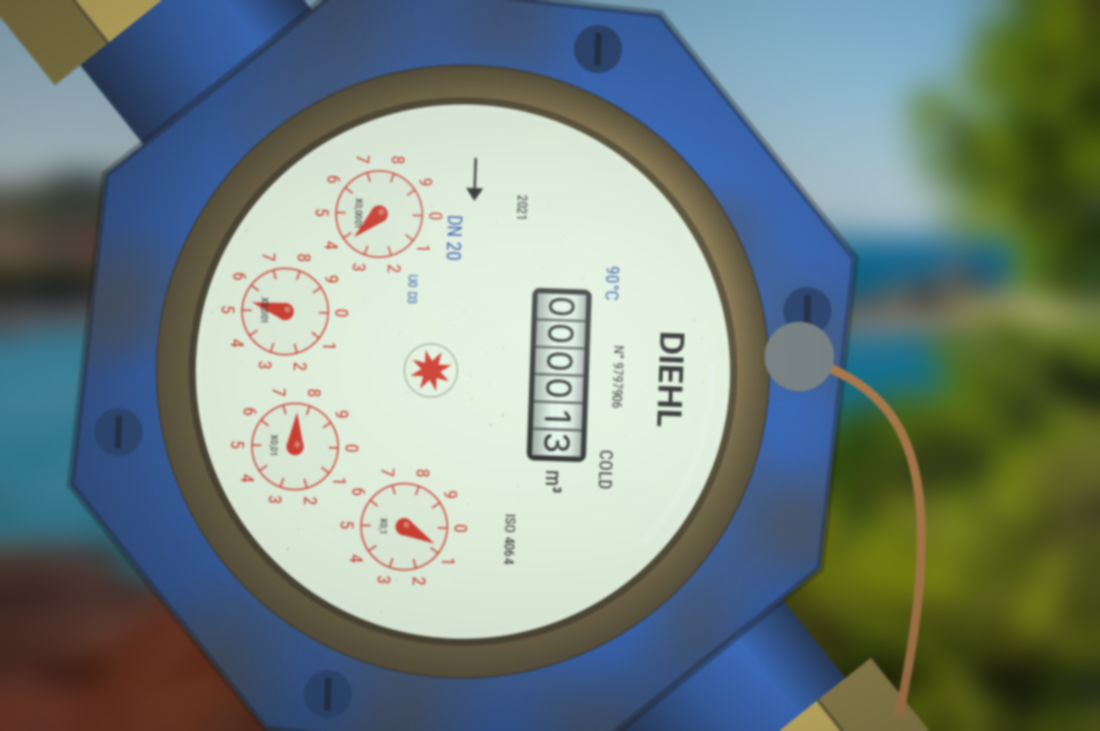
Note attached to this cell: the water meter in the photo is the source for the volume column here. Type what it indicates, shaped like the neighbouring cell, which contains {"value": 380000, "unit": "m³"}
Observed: {"value": 13.0753, "unit": "m³"}
